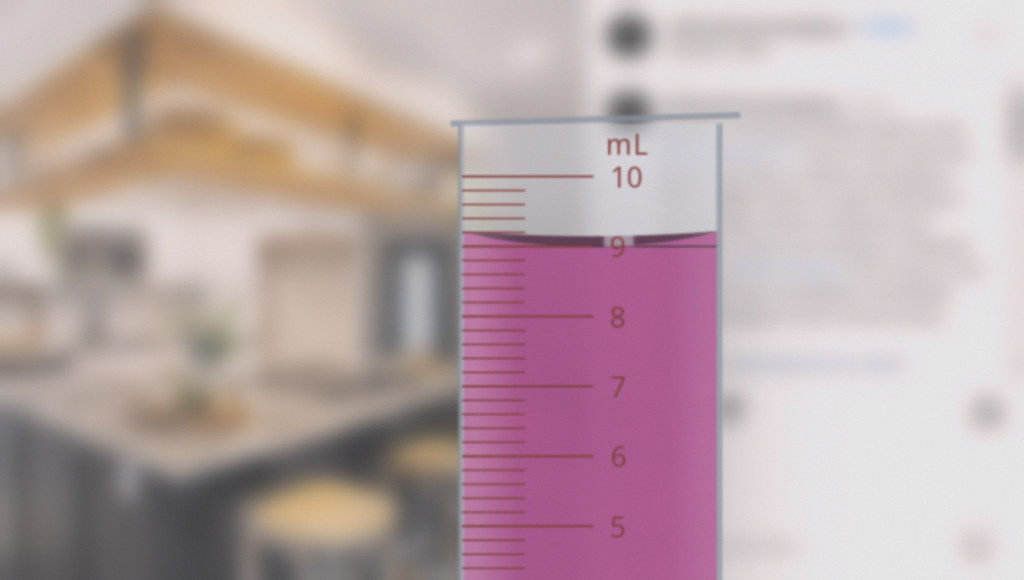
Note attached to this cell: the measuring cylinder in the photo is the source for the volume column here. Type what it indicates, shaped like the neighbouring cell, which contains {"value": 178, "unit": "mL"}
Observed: {"value": 9, "unit": "mL"}
